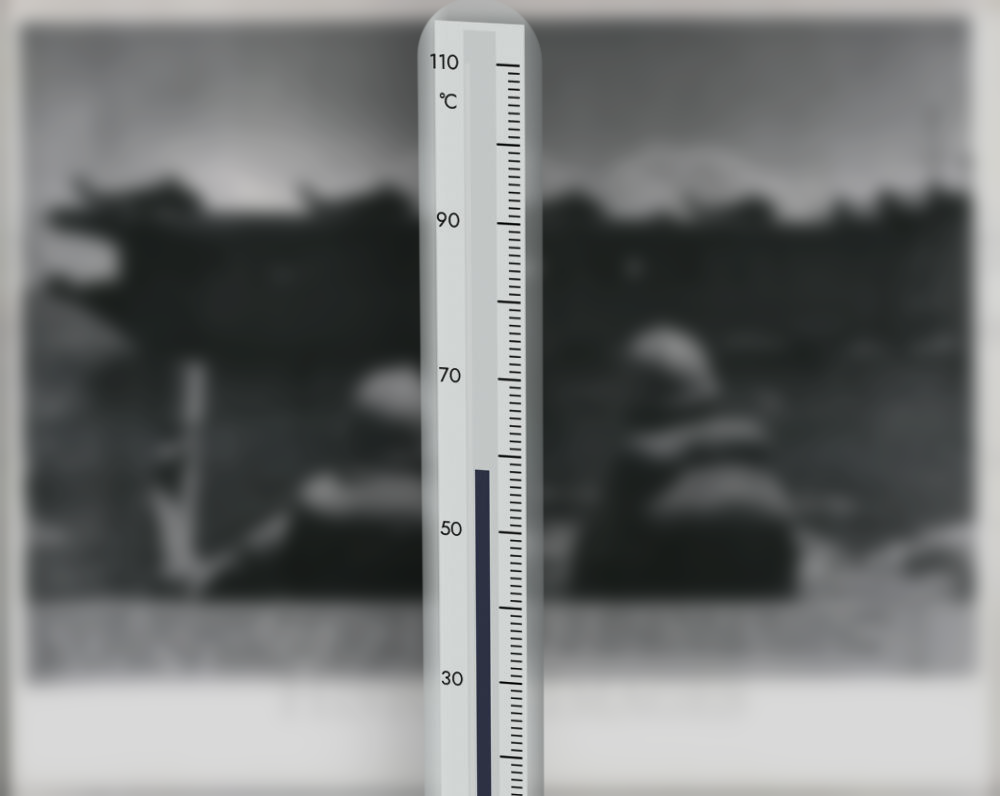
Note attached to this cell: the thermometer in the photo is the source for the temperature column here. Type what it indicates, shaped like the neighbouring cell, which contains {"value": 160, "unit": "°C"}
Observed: {"value": 58, "unit": "°C"}
